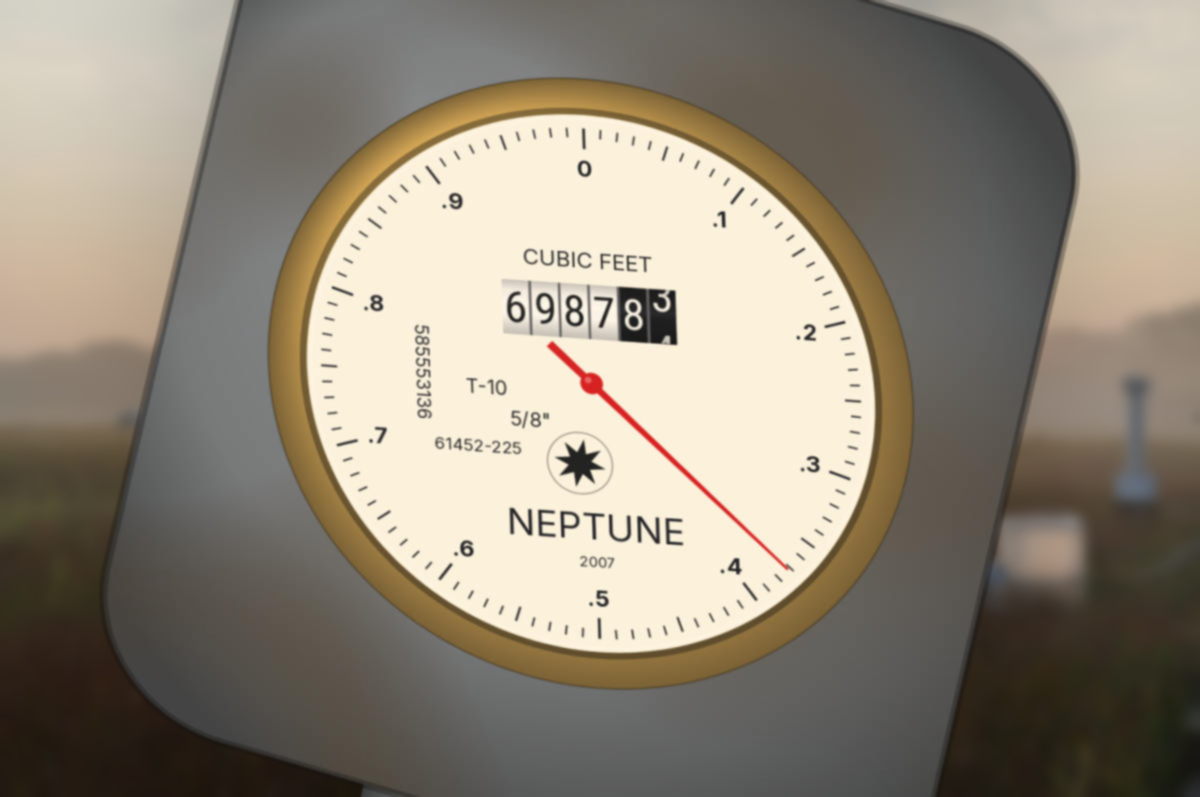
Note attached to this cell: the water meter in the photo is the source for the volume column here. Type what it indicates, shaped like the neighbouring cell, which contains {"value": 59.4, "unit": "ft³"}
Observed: {"value": 698783.37, "unit": "ft³"}
